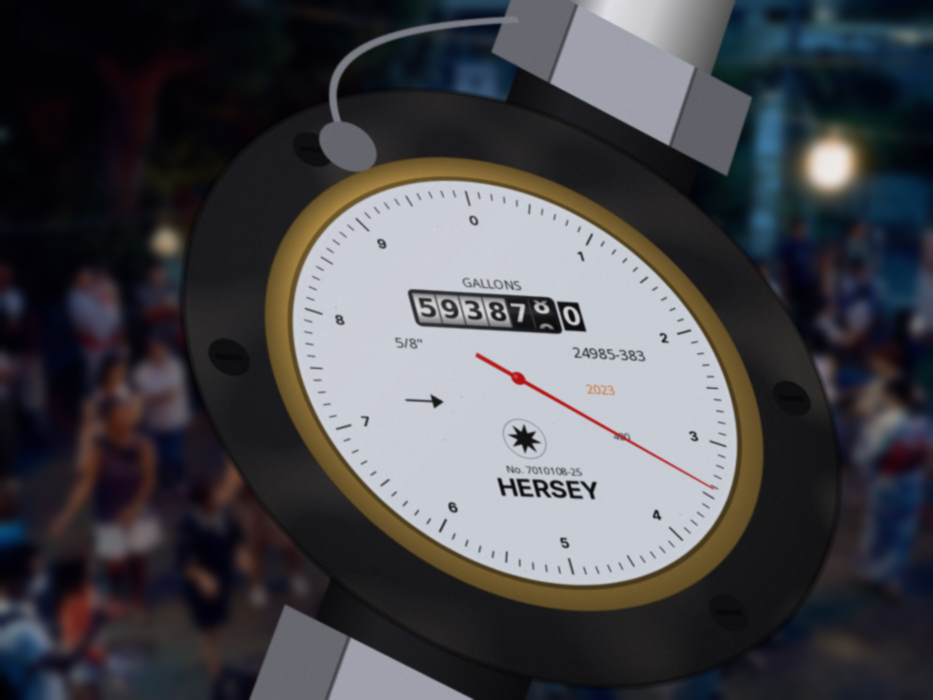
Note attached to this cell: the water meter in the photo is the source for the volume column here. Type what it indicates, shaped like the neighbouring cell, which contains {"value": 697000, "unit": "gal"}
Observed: {"value": 5938783.4, "unit": "gal"}
